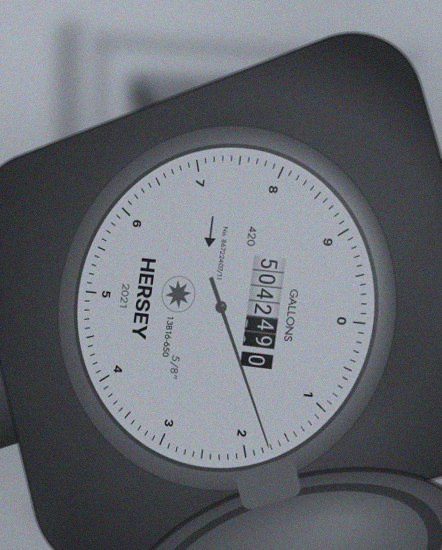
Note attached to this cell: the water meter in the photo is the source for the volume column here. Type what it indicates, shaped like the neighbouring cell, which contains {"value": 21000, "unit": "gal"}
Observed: {"value": 5042491.7, "unit": "gal"}
